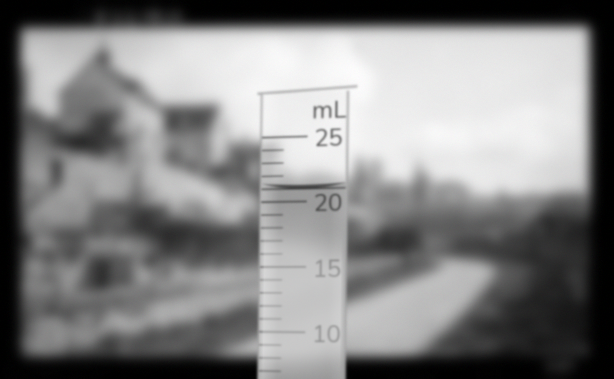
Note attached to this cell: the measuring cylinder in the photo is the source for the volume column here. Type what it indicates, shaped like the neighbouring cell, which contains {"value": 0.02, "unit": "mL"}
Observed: {"value": 21, "unit": "mL"}
